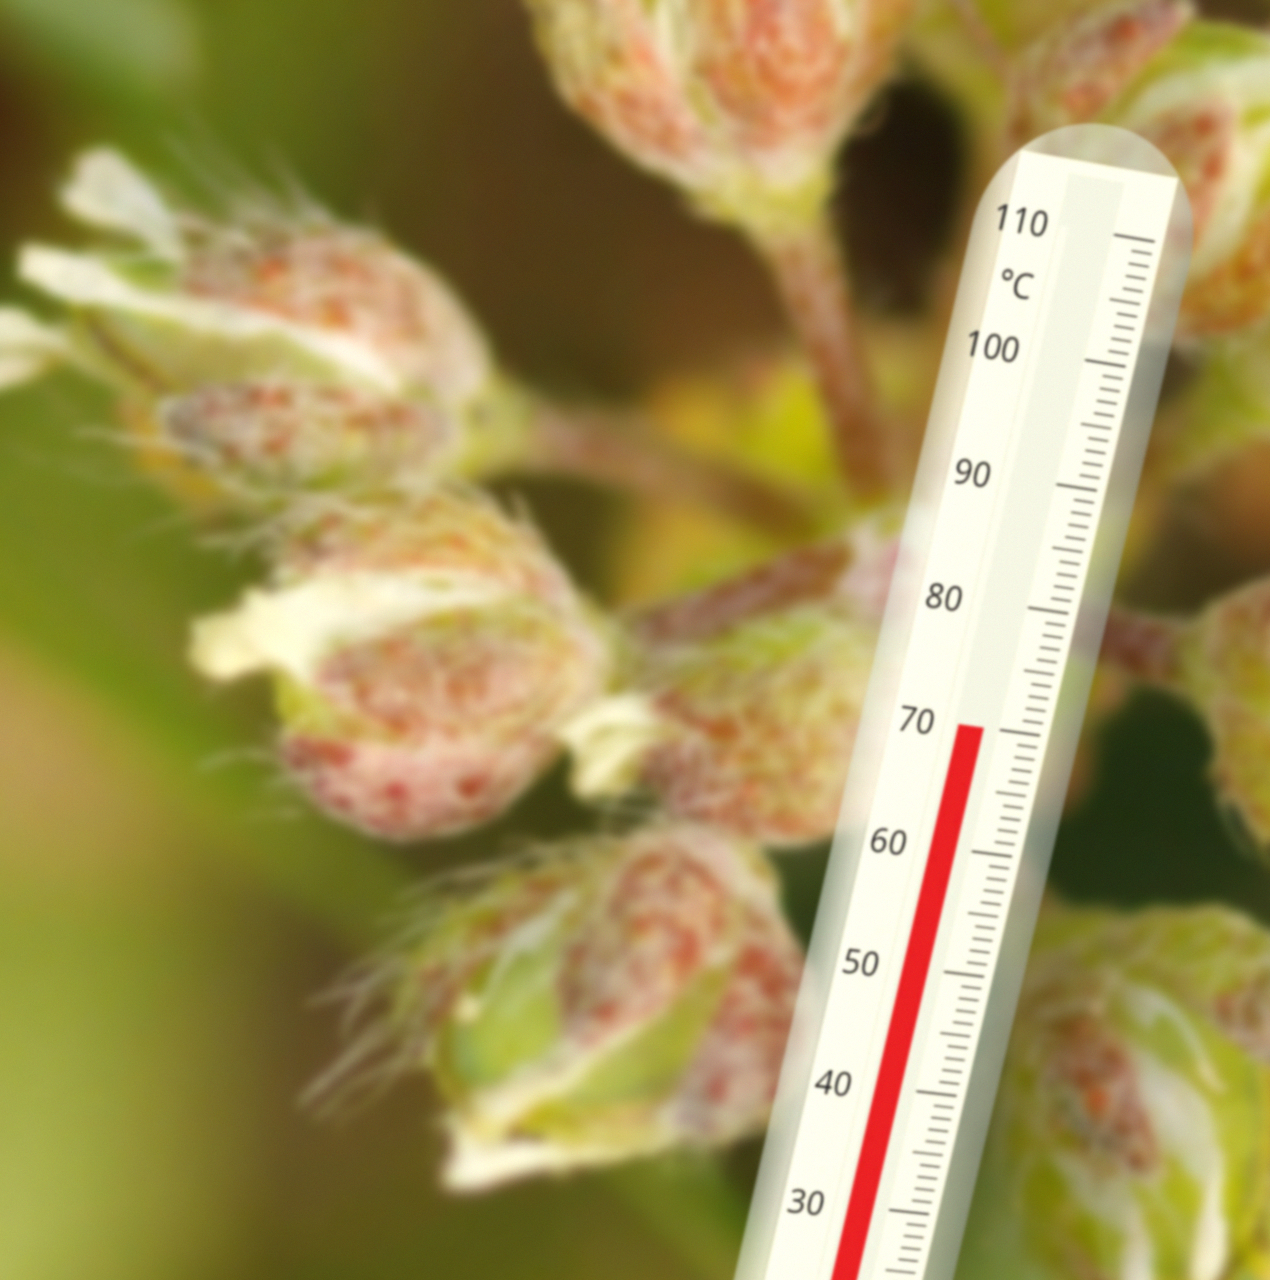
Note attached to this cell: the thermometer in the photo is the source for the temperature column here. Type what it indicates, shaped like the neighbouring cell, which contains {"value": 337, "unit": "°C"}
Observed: {"value": 70, "unit": "°C"}
